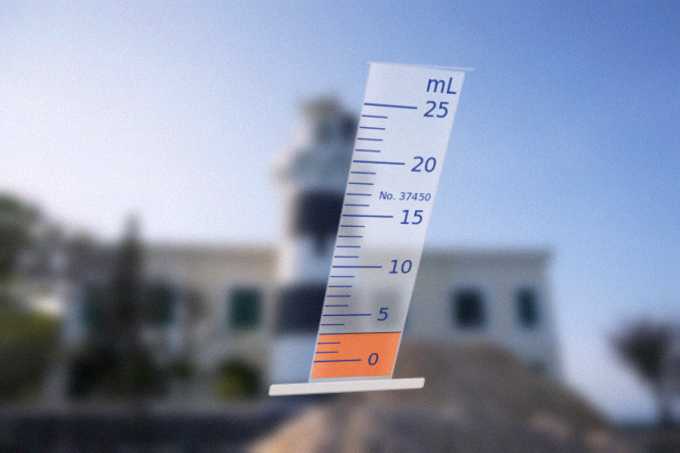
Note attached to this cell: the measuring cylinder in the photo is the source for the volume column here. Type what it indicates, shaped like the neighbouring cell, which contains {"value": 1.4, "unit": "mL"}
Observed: {"value": 3, "unit": "mL"}
